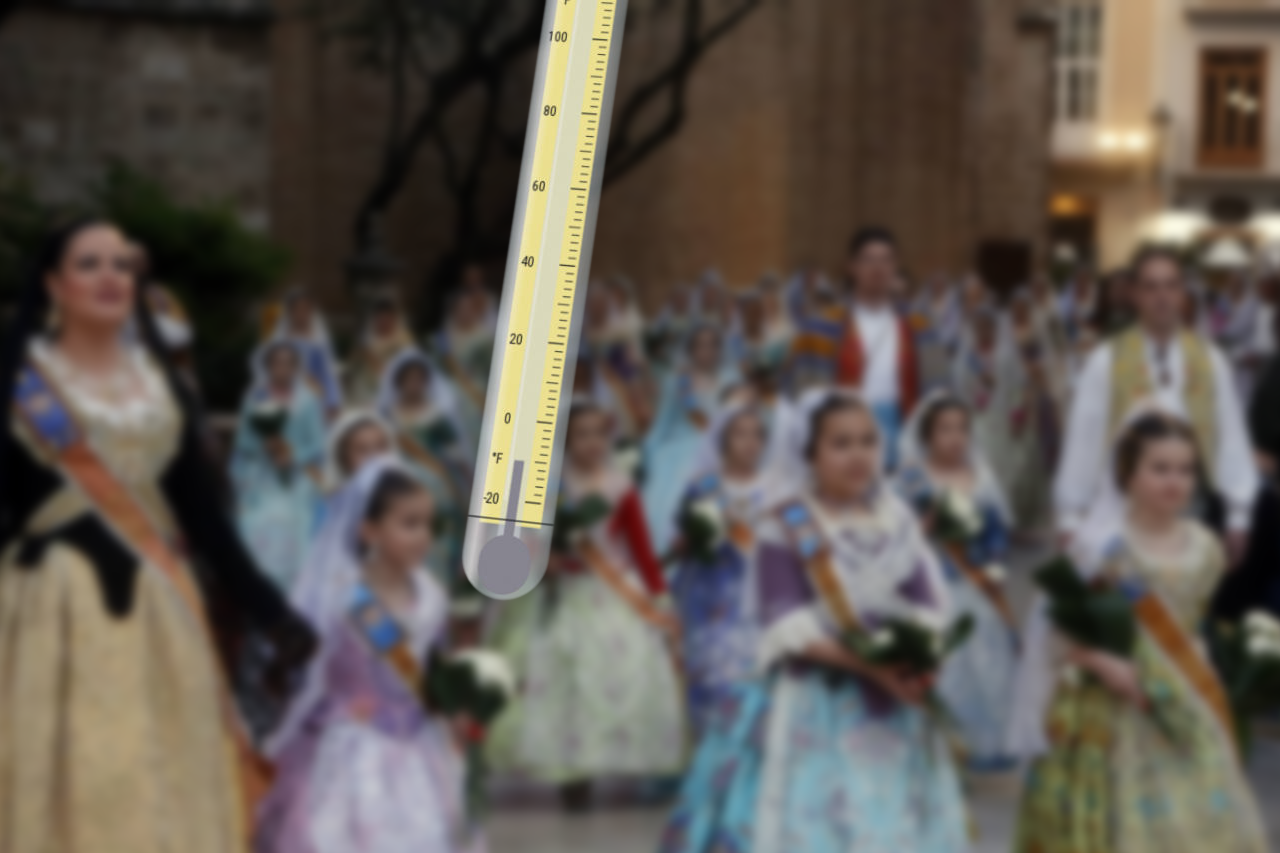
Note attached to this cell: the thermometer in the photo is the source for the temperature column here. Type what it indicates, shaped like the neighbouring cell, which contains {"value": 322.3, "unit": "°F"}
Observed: {"value": -10, "unit": "°F"}
